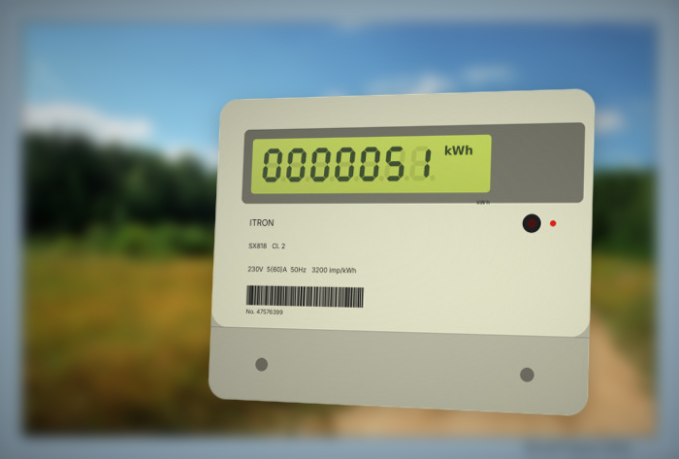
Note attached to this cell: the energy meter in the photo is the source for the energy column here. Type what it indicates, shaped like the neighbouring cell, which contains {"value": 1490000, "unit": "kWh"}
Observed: {"value": 51, "unit": "kWh"}
